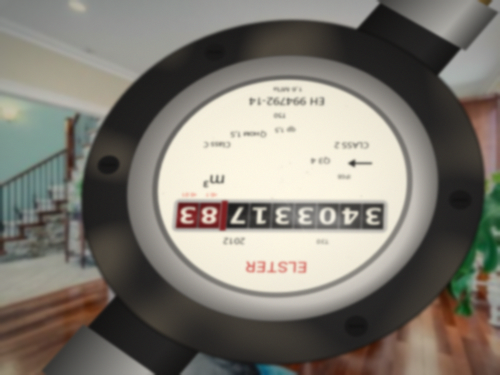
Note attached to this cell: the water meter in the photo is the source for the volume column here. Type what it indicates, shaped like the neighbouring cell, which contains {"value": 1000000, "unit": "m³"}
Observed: {"value": 3403317.83, "unit": "m³"}
